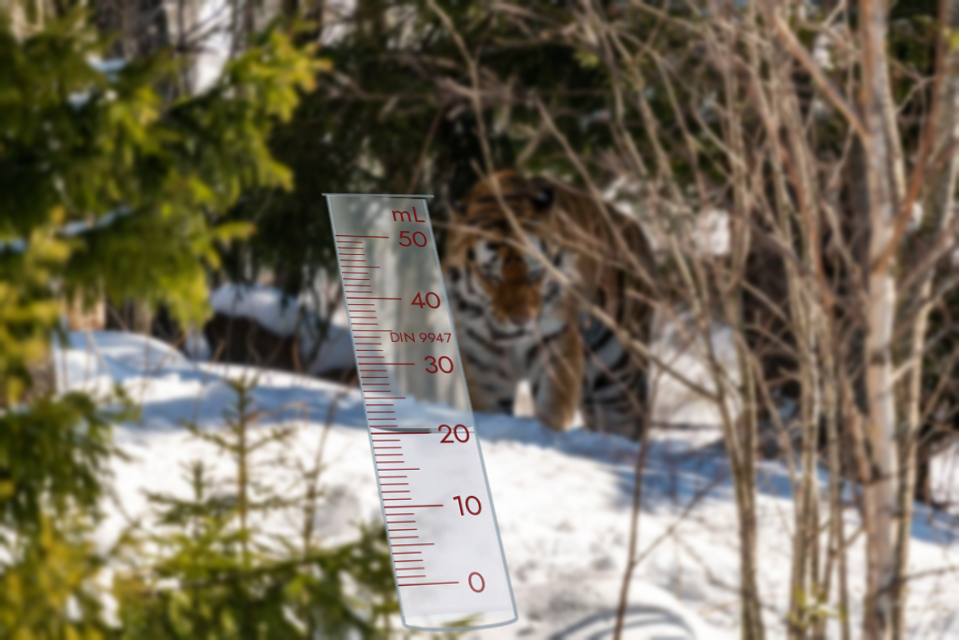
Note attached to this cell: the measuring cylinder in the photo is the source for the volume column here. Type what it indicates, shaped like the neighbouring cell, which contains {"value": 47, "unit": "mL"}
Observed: {"value": 20, "unit": "mL"}
